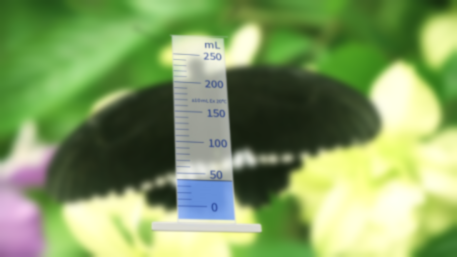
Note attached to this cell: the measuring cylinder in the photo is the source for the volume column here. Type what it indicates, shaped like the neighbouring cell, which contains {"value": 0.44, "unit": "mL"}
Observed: {"value": 40, "unit": "mL"}
